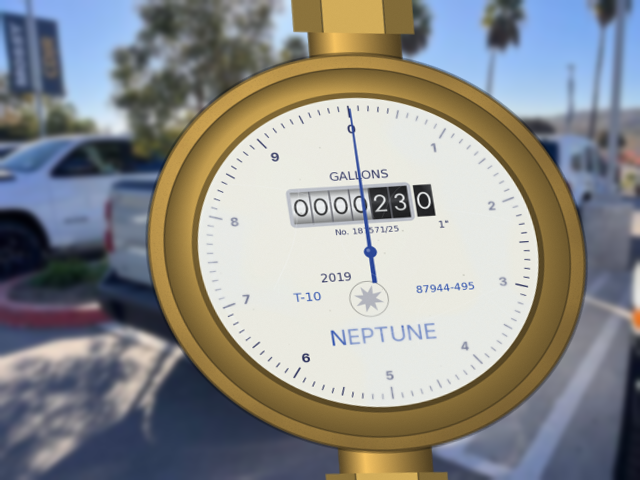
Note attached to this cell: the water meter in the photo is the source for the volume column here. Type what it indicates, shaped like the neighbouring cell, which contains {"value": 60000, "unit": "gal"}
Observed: {"value": 230.0, "unit": "gal"}
